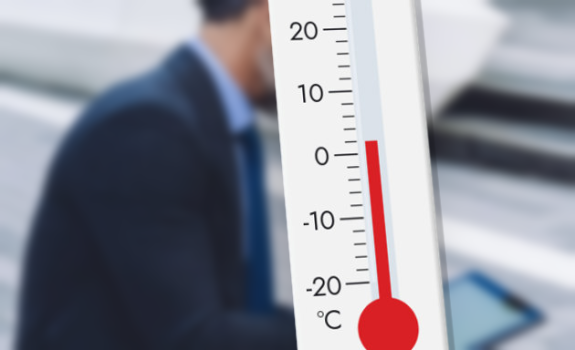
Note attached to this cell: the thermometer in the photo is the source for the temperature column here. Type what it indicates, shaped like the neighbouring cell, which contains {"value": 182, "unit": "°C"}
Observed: {"value": 2, "unit": "°C"}
